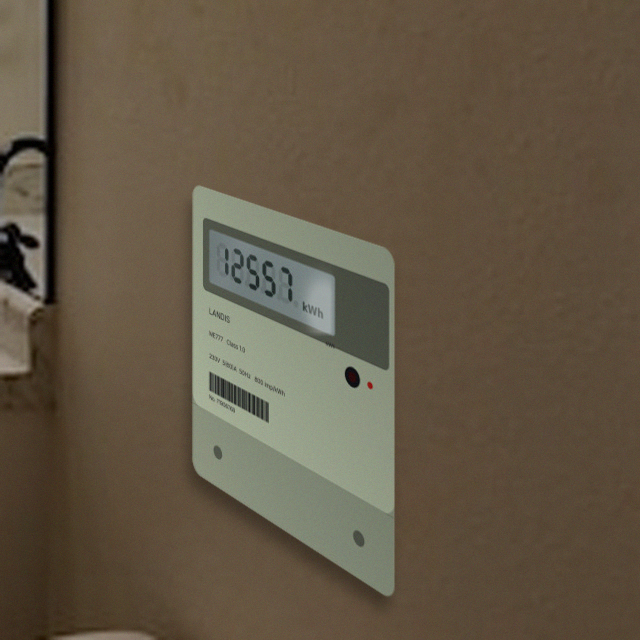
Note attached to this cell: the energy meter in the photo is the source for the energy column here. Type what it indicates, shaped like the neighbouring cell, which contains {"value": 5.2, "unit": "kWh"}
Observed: {"value": 12557, "unit": "kWh"}
